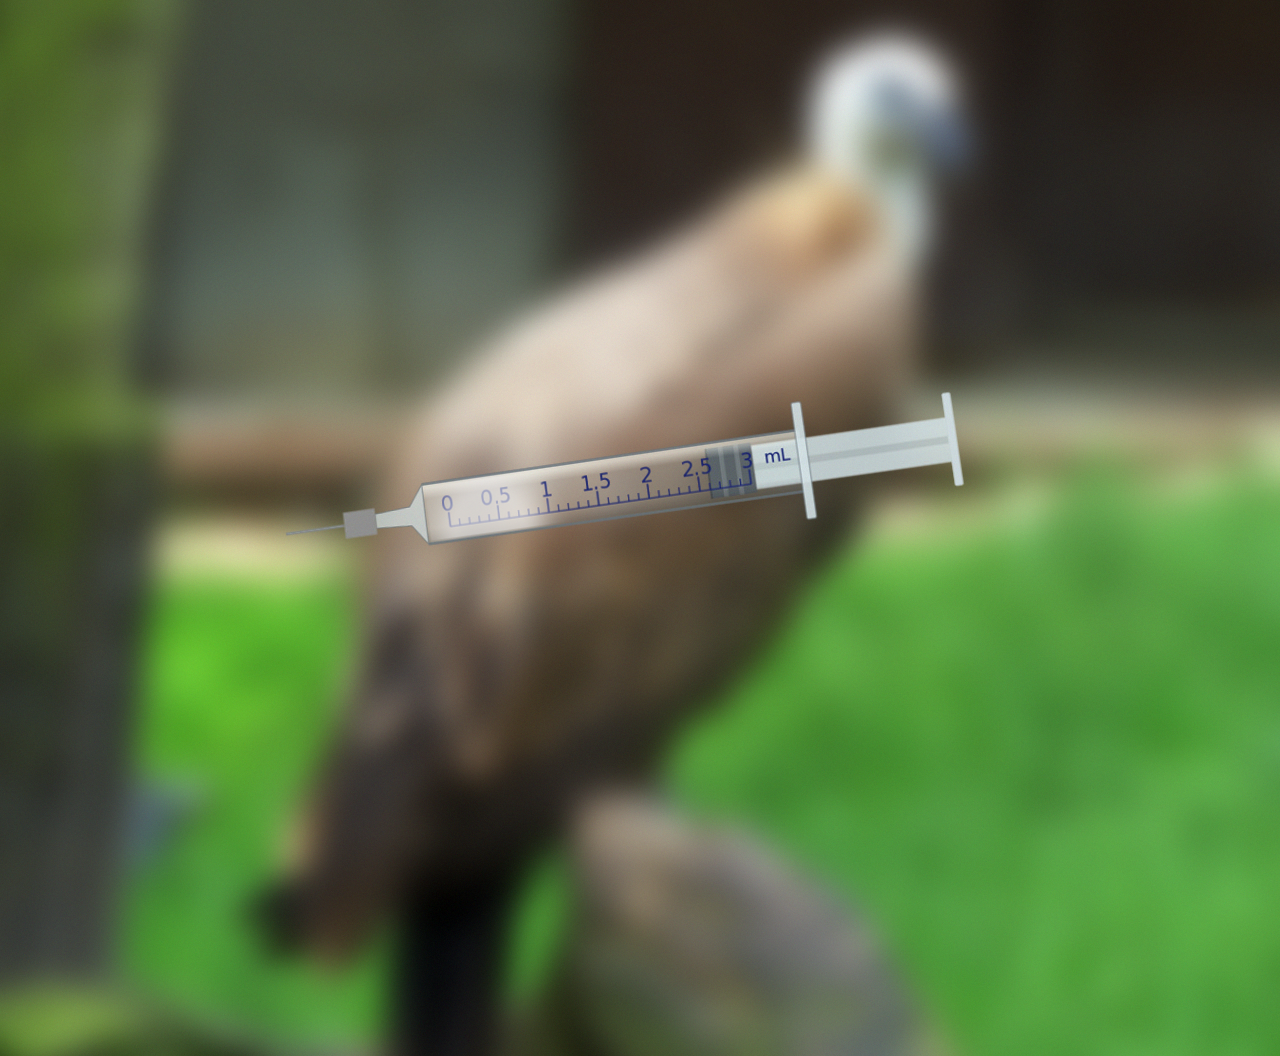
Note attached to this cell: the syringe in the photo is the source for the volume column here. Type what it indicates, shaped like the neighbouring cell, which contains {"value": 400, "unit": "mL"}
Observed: {"value": 2.6, "unit": "mL"}
